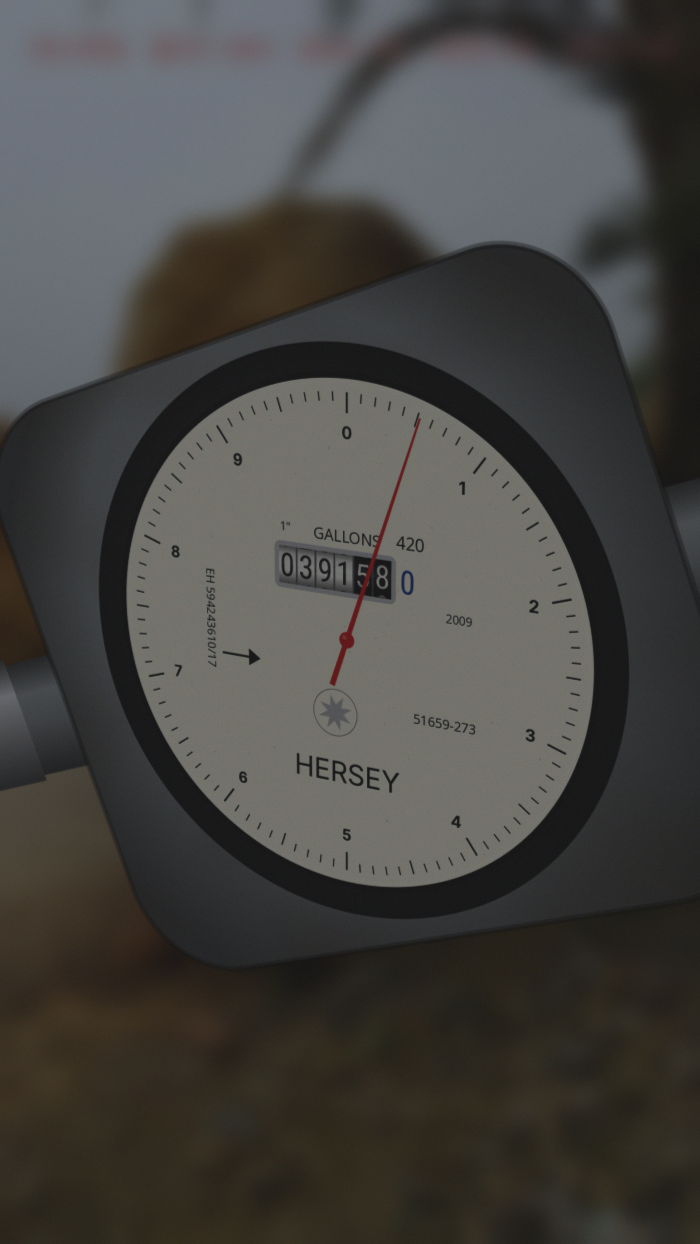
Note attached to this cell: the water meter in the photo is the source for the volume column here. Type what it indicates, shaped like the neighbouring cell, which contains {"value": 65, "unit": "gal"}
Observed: {"value": 391580.5, "unit": "gal"}
